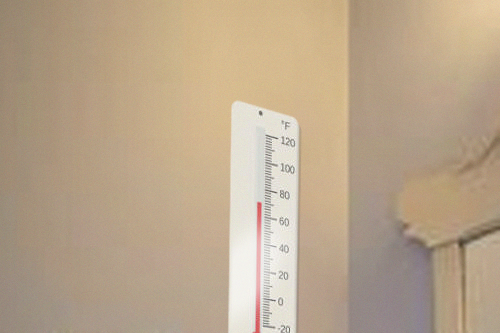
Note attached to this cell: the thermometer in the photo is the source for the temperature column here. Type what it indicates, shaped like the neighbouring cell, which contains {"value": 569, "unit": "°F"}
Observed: {"value": 70, "unit": "°F"}
